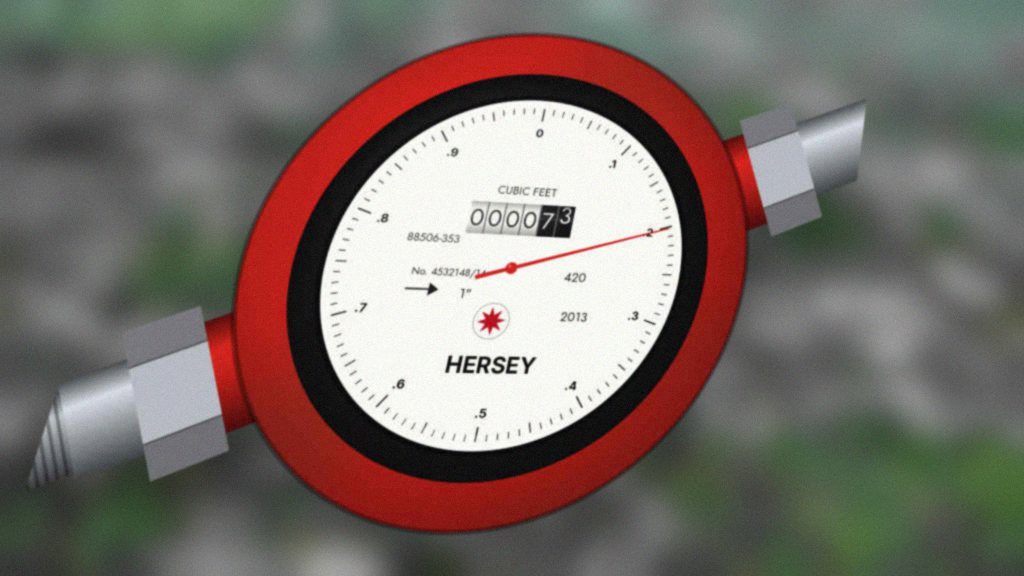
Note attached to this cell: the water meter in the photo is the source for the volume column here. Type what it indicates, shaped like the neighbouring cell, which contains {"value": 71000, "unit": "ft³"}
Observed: {"value": 73.20, "unit": "ft³"}
